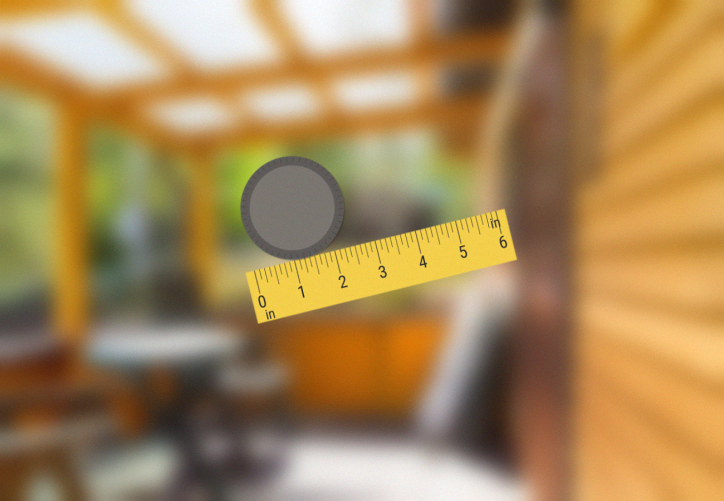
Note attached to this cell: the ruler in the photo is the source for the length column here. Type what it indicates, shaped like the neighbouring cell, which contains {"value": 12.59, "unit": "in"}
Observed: {"value": 2.5, "unit": "in"}
